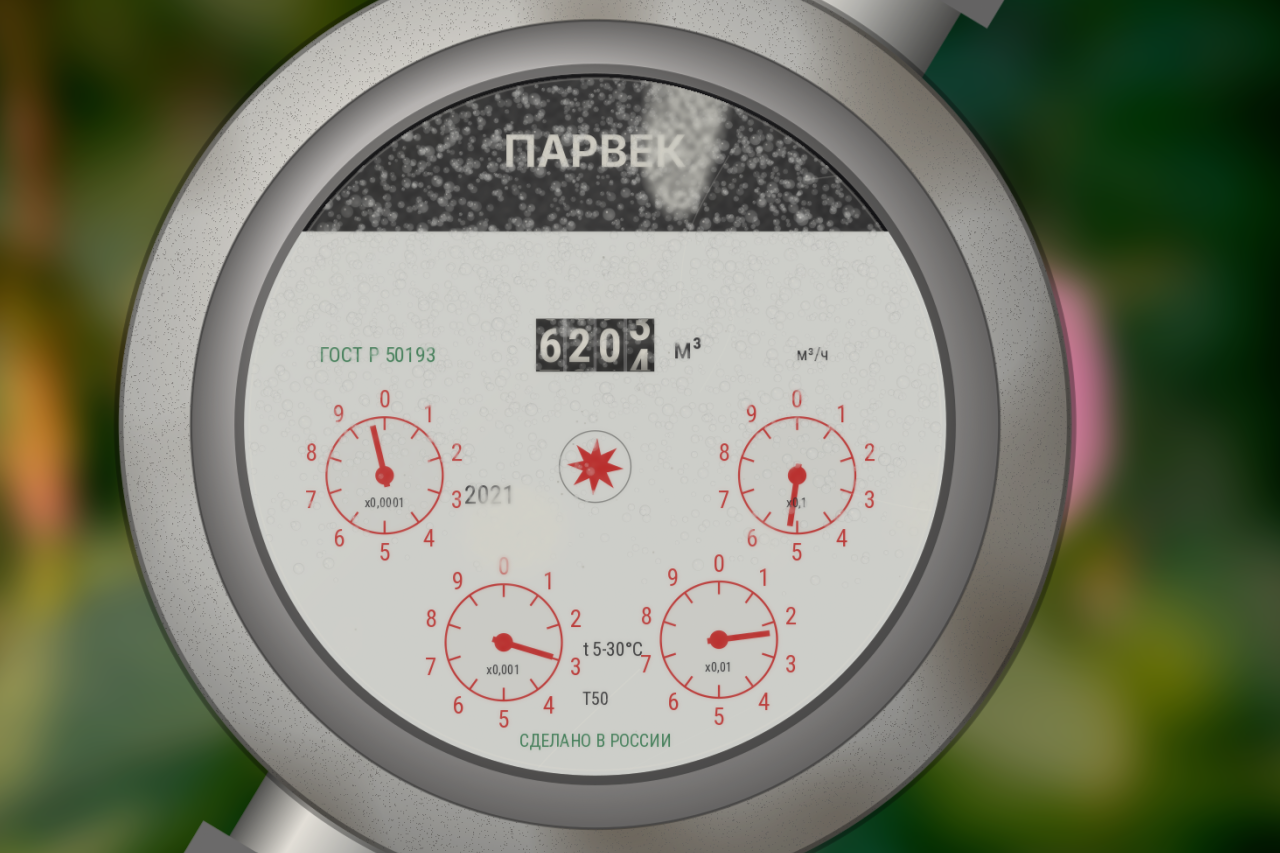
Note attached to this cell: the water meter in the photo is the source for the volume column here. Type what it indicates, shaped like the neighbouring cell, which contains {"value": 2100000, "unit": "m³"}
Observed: {"value": 6203.5229, "unit": "m³"}
